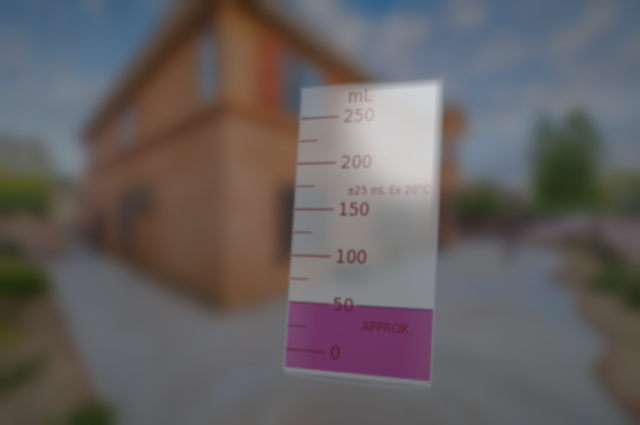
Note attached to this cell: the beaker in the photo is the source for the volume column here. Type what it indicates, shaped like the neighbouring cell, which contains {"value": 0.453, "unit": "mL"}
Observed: {"value": 50, "unit": "mL"}
